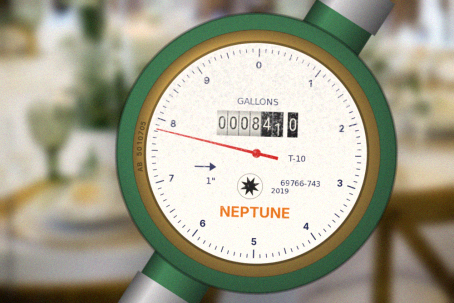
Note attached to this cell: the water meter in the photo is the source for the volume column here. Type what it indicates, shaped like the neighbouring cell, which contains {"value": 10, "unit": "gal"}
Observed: {"value": 8407.8, "unit": "gal"}
